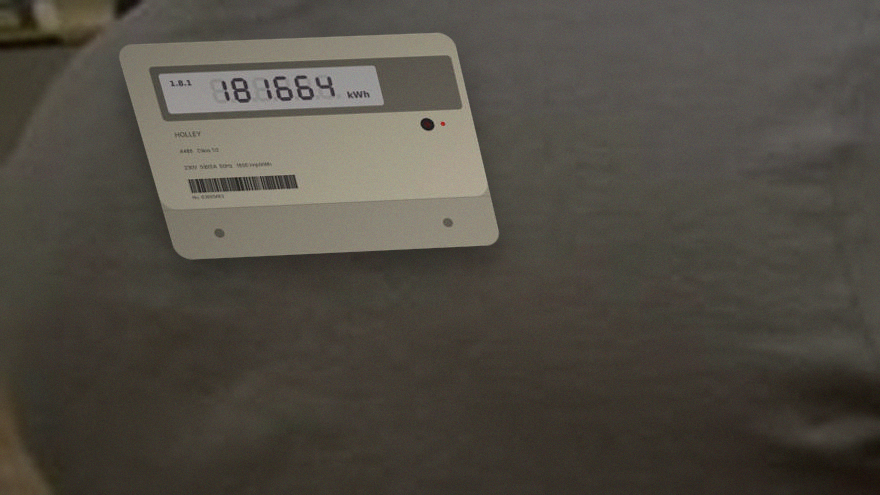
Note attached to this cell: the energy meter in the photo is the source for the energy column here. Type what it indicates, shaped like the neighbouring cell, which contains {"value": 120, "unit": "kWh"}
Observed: {"value": 181664, "unit": "kWh"}
